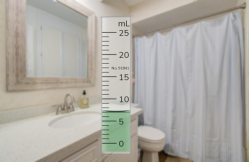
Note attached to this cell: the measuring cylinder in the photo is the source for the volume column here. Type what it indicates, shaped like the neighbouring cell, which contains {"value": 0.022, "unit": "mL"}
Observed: {"value": 7, "unit": "mL"}
